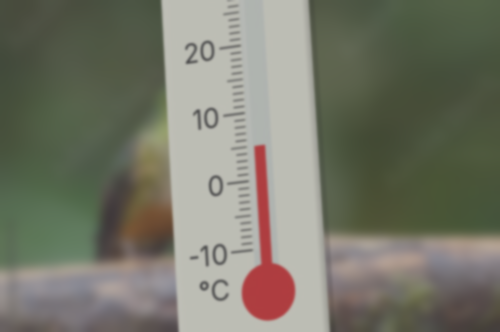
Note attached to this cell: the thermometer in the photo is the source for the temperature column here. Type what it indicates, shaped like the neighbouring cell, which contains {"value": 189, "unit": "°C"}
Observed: {"value": 5, "unit": "°C"}
